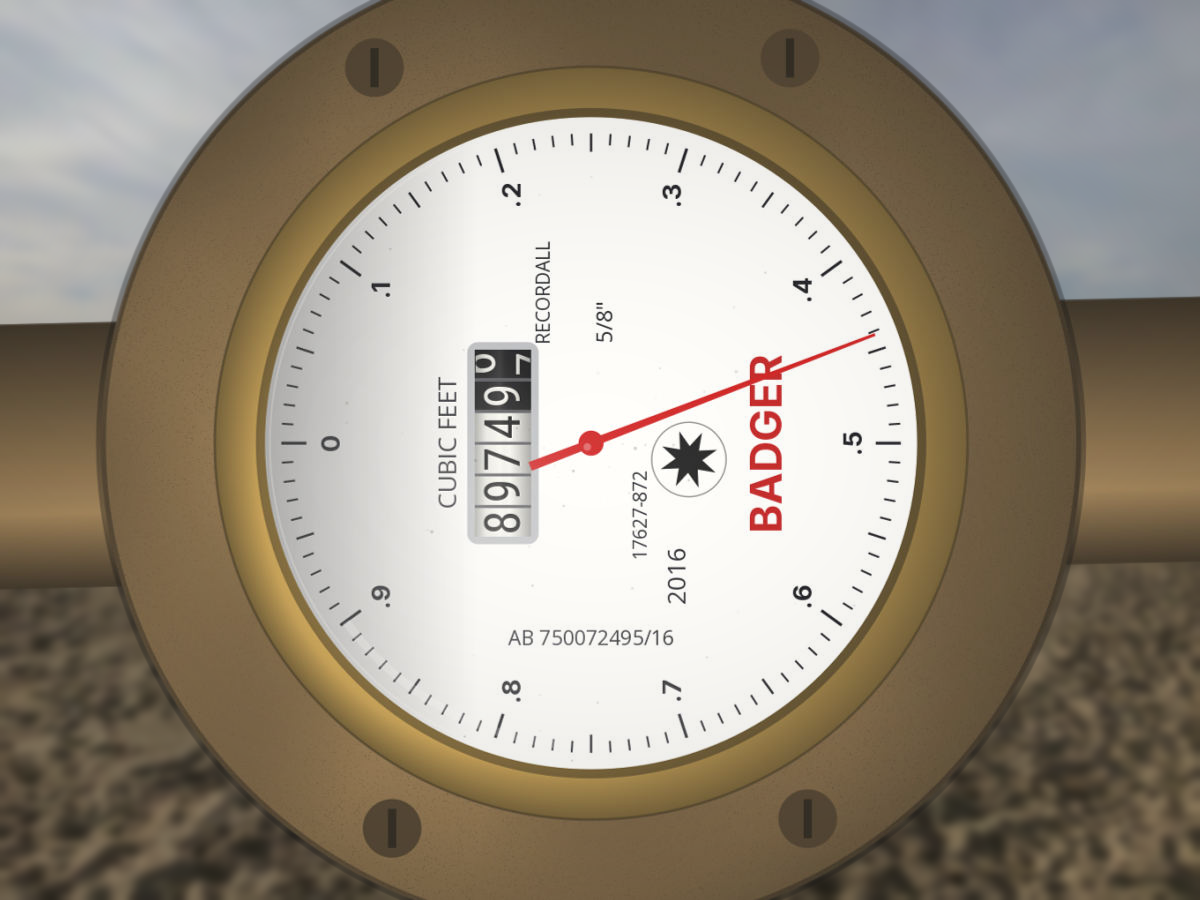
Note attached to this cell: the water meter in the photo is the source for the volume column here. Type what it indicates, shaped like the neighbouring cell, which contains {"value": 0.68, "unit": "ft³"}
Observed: {"value": 897496.44, "unit": "ft³"}
